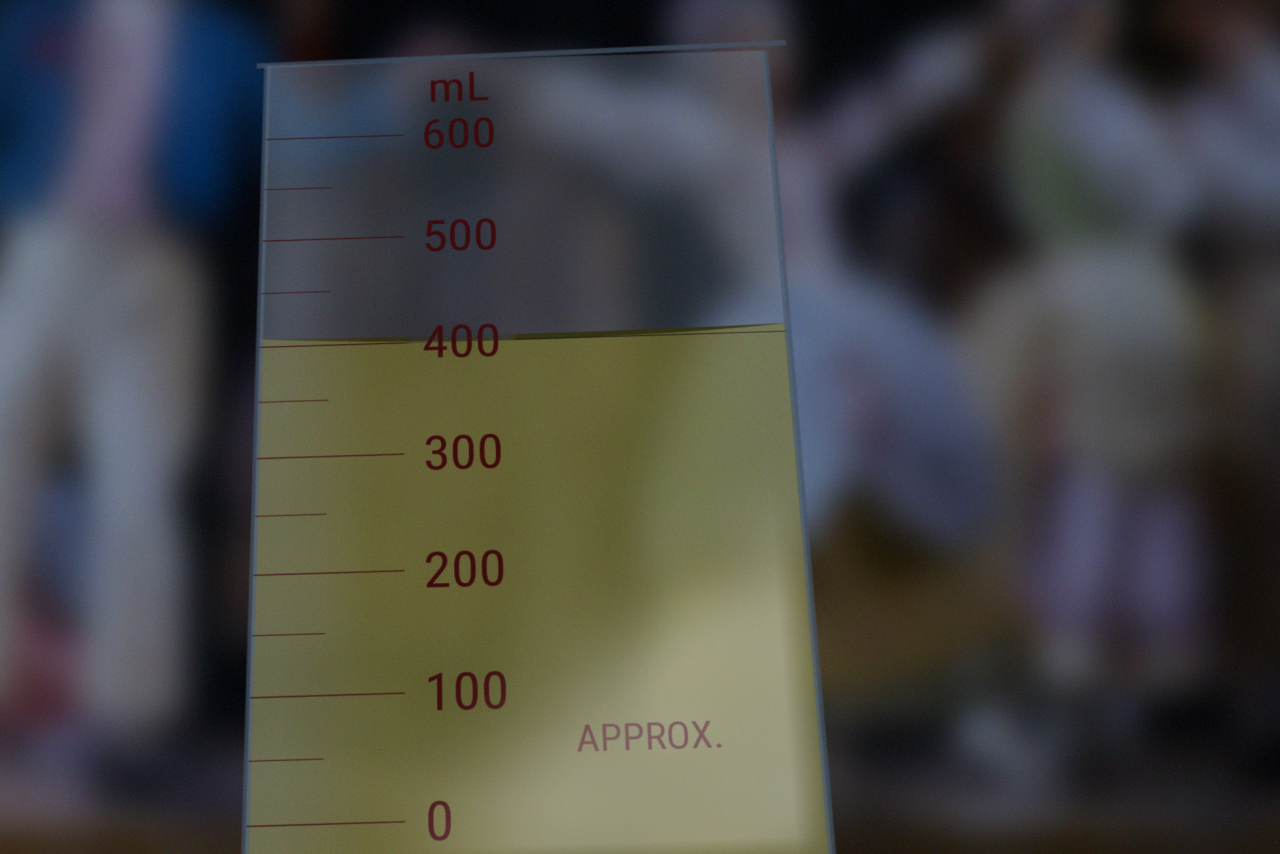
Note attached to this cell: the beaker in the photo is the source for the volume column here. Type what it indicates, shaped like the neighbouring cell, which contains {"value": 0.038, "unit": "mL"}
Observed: {"value": 400, "unit": "mL"}
